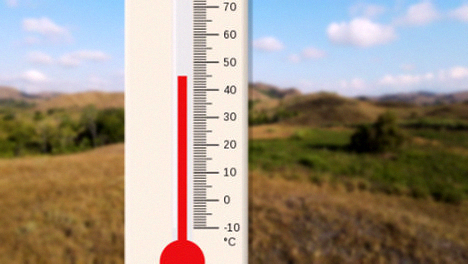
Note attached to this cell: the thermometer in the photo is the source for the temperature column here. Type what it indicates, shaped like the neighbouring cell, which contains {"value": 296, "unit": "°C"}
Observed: {"value": 45, "unit": "°C"}
